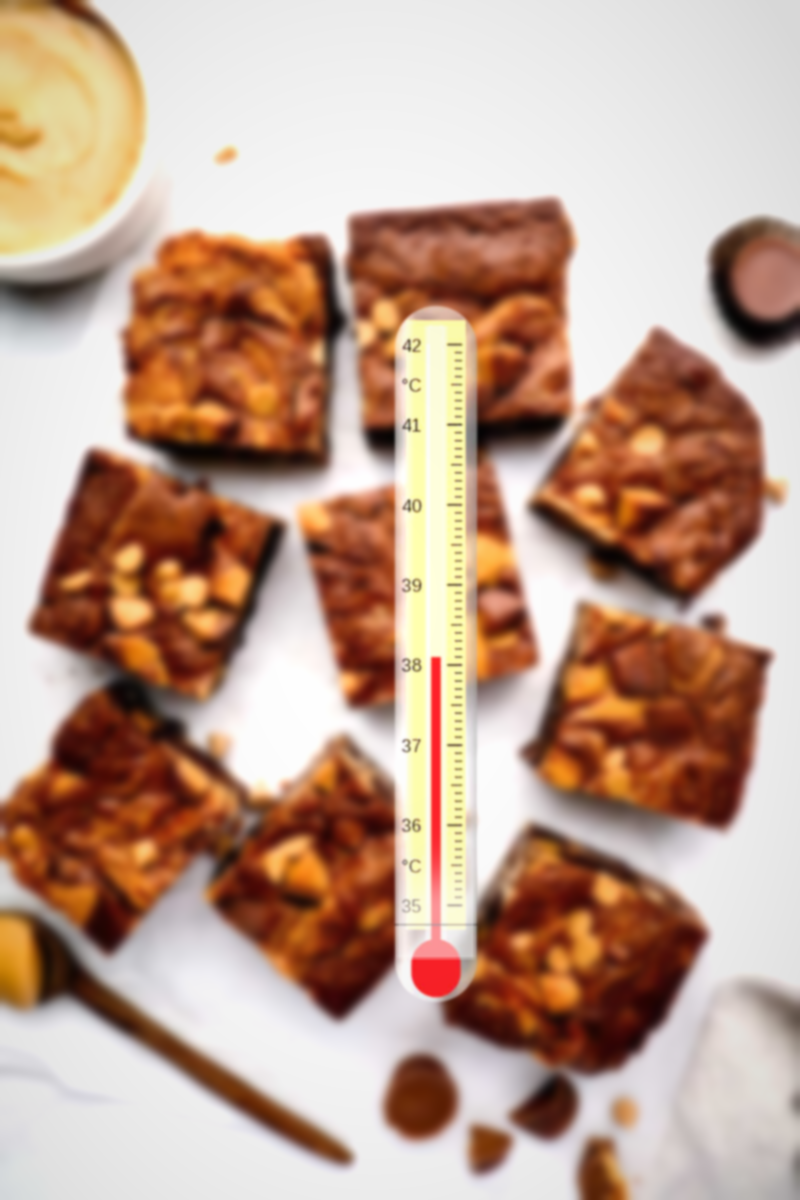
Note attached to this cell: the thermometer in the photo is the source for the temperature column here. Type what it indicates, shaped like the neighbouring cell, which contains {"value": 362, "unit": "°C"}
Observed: {"value": 38.1, "unit": "°C"}
